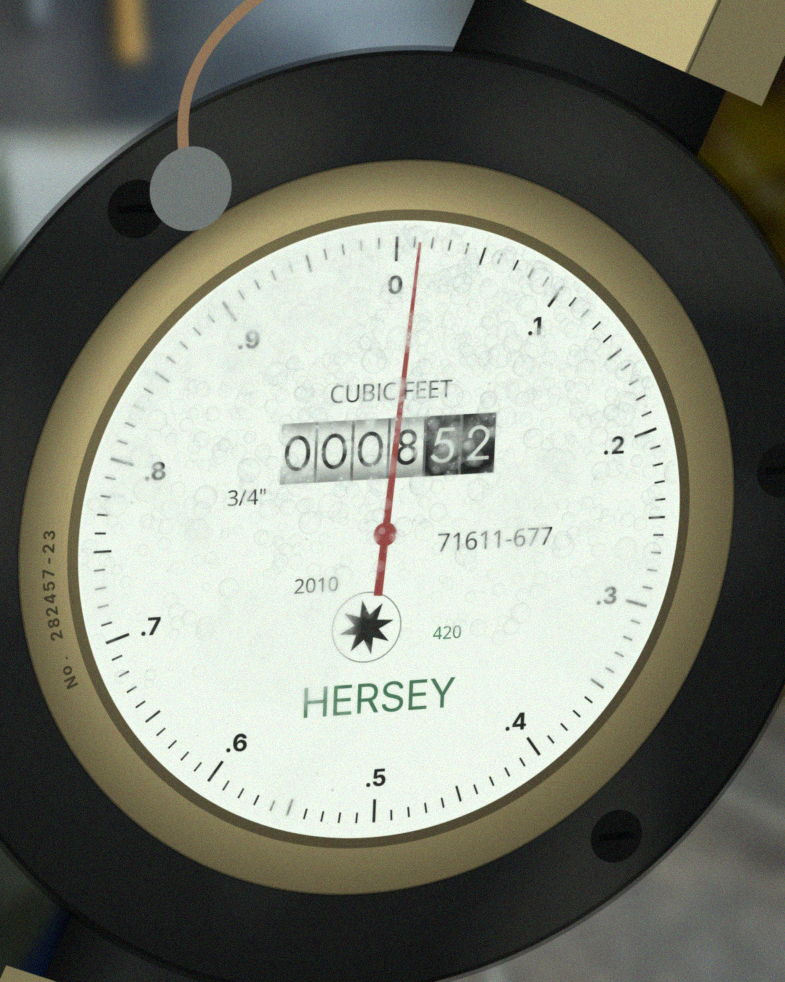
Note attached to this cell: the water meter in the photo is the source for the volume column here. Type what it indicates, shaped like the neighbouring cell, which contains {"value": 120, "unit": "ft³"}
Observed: {"value": 852.01, "unit": "ft³"}
